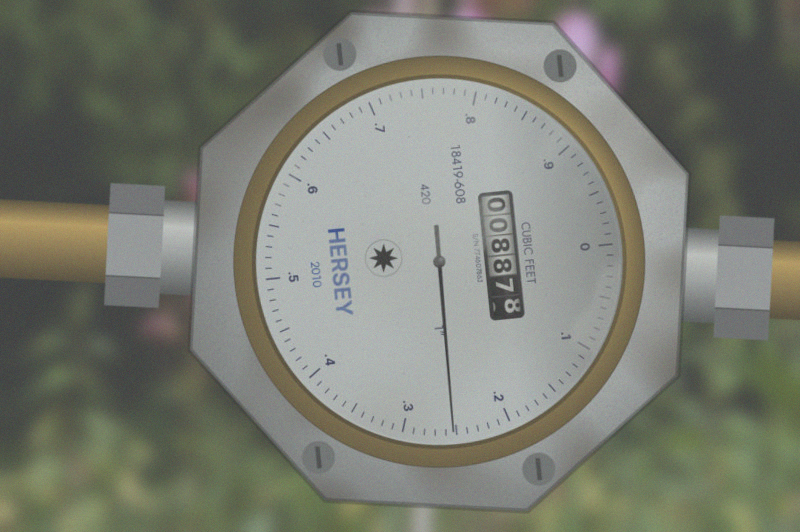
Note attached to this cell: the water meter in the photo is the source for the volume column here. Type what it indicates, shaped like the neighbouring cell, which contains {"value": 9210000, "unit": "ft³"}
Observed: {"value": 8878.25, "unit": "ft³"}
